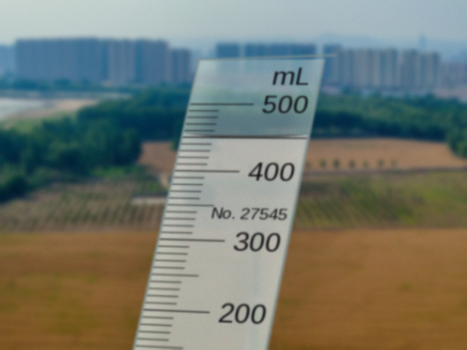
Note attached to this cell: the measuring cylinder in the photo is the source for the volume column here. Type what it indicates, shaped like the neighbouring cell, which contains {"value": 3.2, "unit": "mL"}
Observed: {"value": 450, "unit": "mL"}
